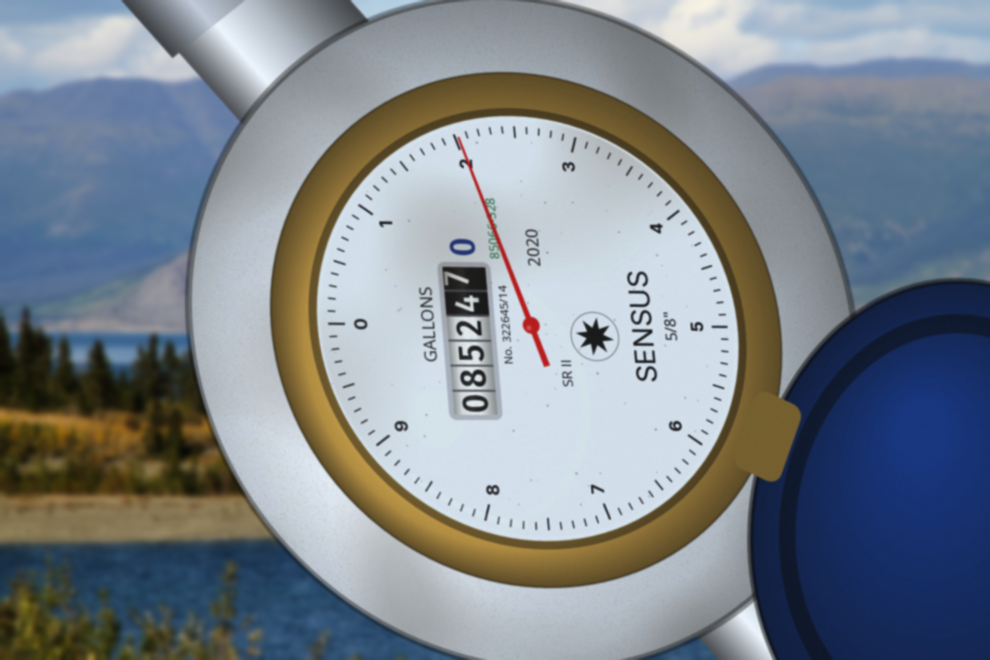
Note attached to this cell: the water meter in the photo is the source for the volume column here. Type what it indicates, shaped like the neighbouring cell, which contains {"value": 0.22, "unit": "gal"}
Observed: {"value": 852472.0, "unit": "gal"}
